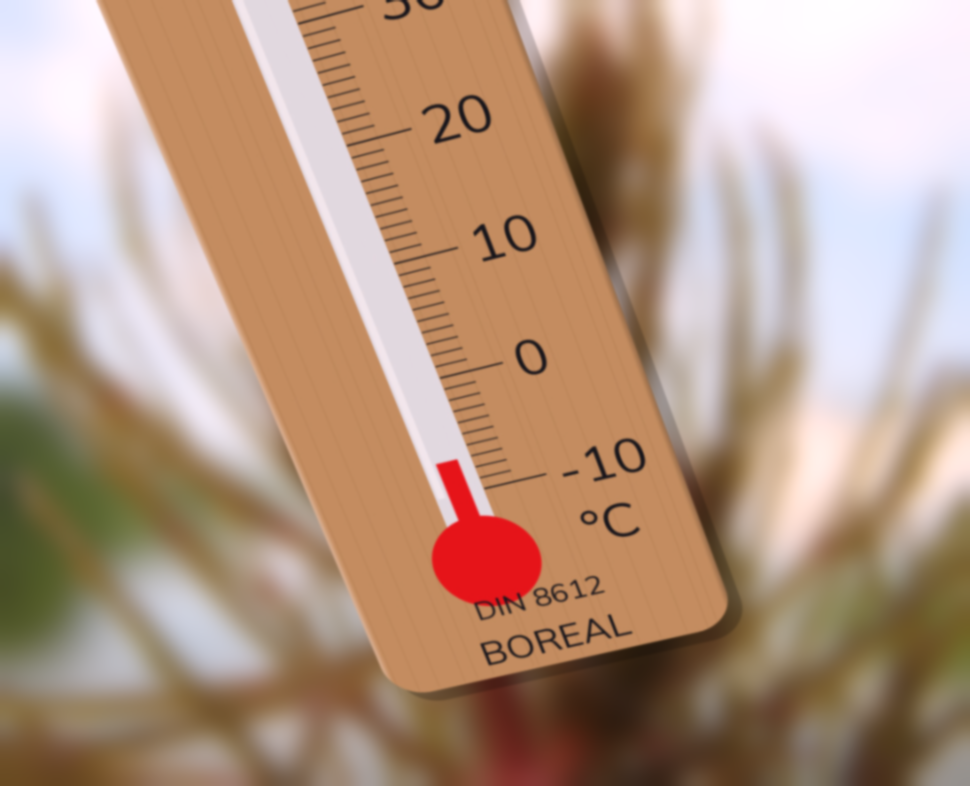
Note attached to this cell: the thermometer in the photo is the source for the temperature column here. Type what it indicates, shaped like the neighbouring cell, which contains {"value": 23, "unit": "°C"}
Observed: {"value": -7, "unit": "°C"}
